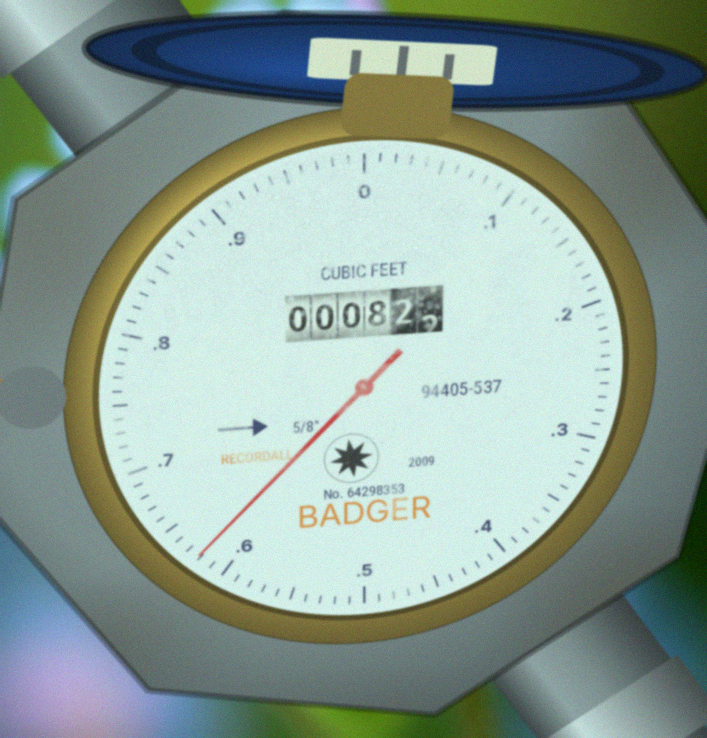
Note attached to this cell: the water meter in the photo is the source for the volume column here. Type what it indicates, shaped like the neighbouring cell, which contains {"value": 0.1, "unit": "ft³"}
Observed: {"value": 821.62, "unit": "ft³"}
